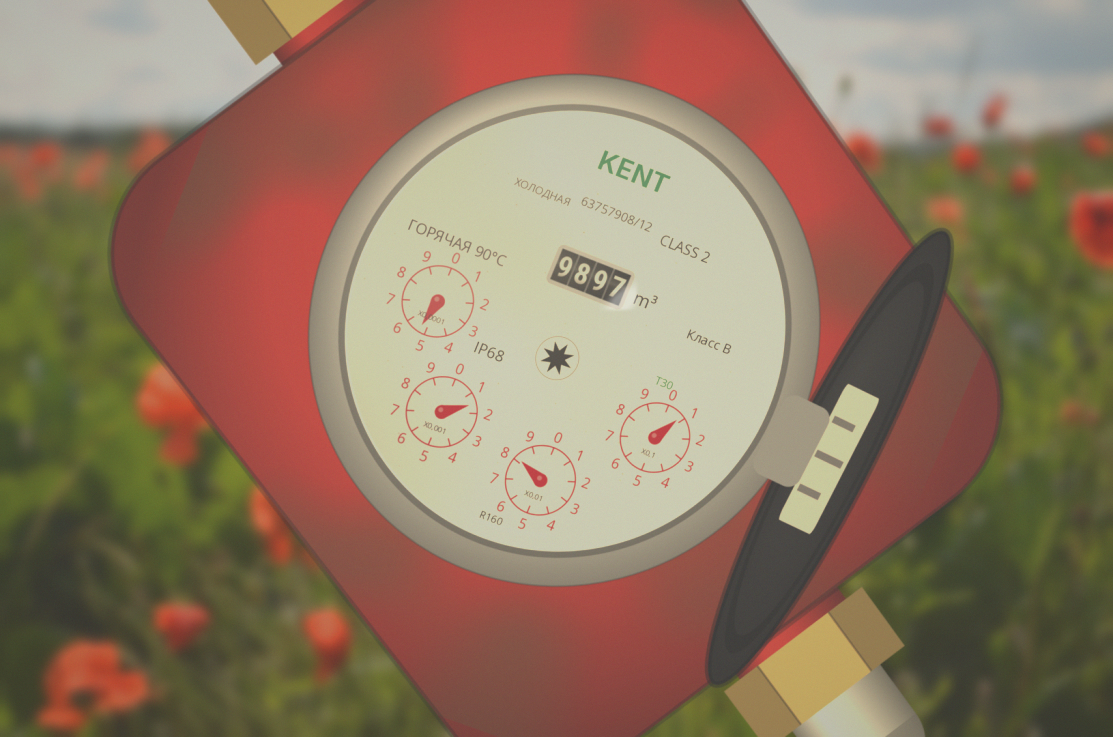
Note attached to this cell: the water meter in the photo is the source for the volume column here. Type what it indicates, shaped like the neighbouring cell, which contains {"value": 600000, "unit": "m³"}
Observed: {"value": 9897.0815, "unit": "m³"}
